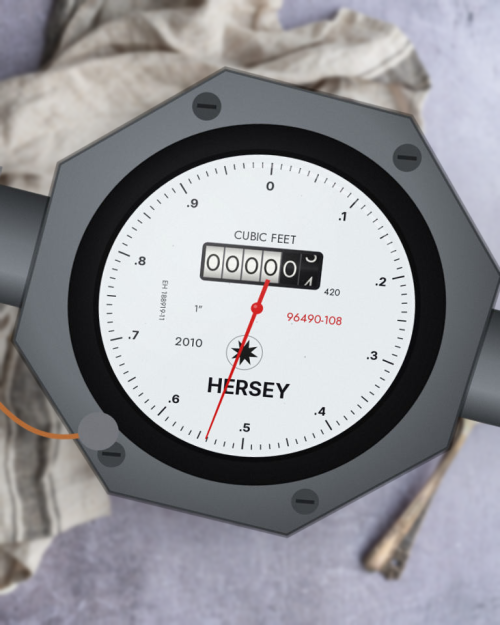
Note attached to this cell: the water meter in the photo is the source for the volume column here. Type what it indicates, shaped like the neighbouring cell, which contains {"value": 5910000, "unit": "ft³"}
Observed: {"value": 3.54, "unit": "ft³"}
